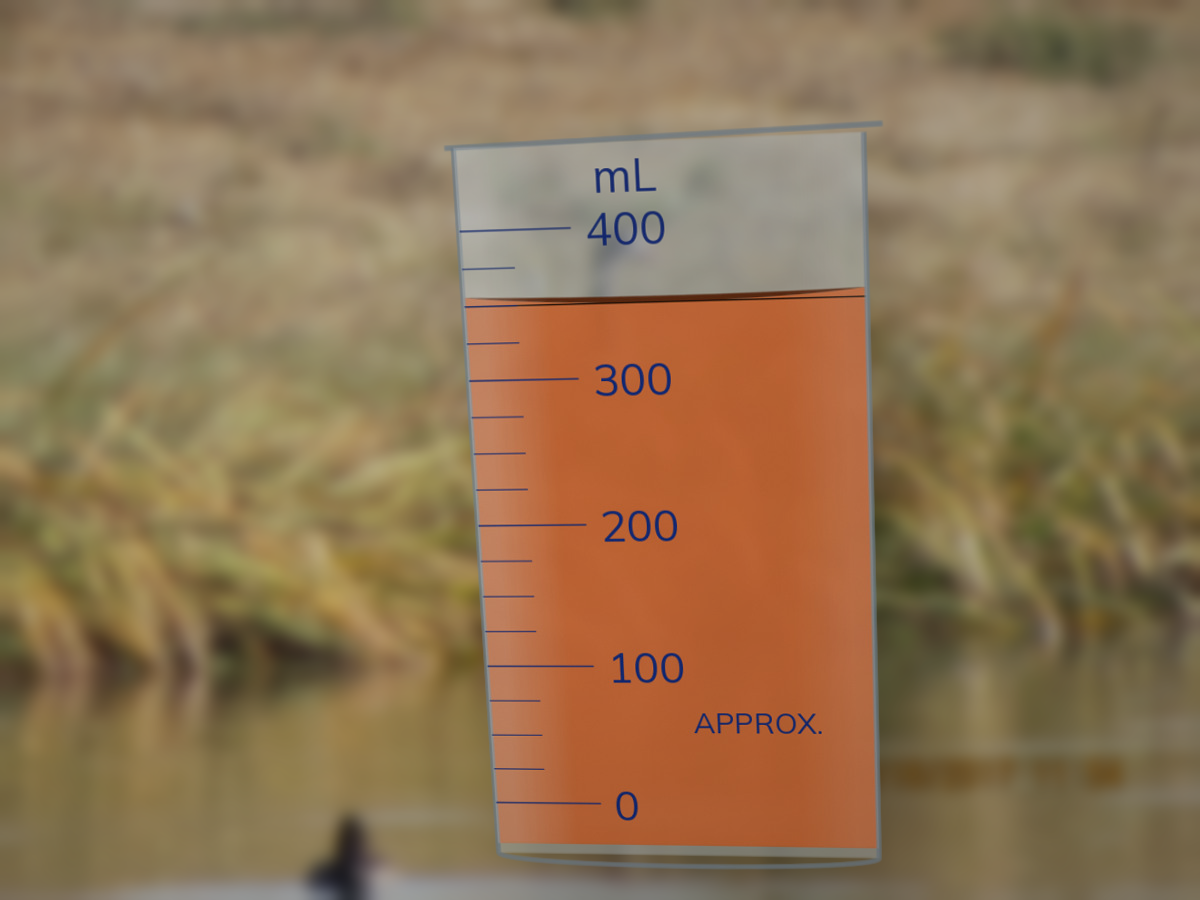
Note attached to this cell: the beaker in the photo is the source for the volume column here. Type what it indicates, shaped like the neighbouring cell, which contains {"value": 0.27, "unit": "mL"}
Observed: {"value": 350, "unit": "mL"}
